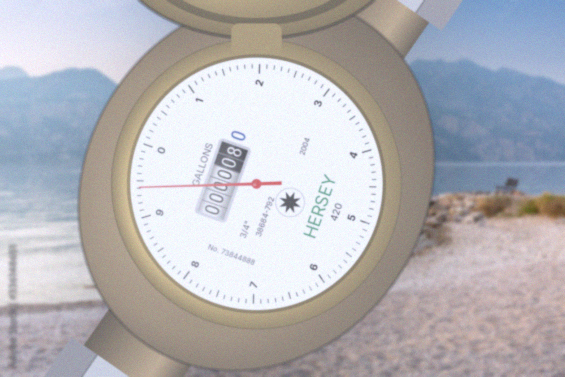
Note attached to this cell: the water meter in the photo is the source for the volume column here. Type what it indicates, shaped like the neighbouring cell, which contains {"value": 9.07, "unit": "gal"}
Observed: {"value": 79.4, "unit": "gal"}
